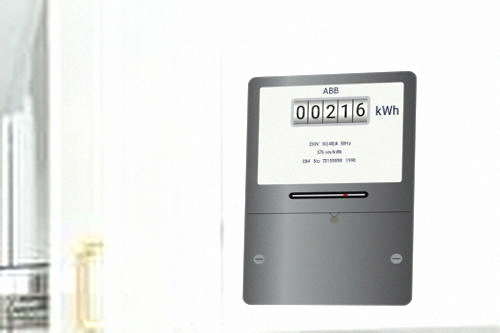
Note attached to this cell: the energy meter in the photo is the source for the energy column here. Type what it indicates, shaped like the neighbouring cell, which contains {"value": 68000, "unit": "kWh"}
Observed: {"value": 216, "unit": "kWh"}
